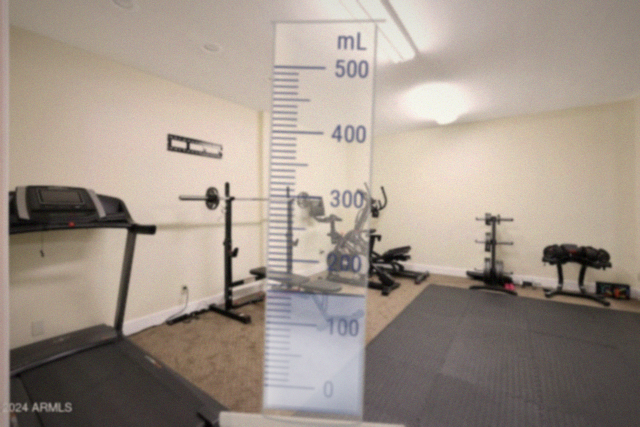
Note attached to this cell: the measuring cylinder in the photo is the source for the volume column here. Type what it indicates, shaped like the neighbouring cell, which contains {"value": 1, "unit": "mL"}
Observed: {"value": 150, "unit": "mL"}
